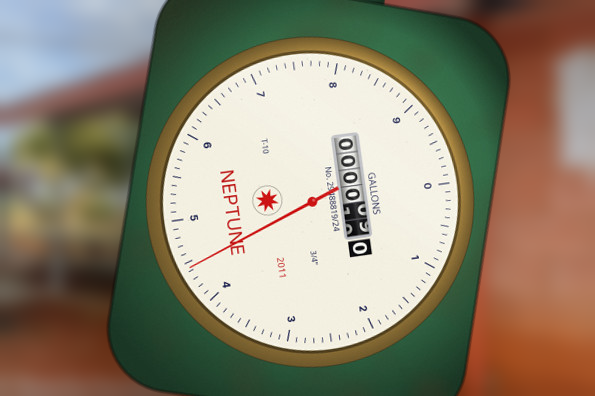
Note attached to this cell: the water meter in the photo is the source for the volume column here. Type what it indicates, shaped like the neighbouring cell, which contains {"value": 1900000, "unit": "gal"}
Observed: {"value": 94.4, "unit": "gal"}
